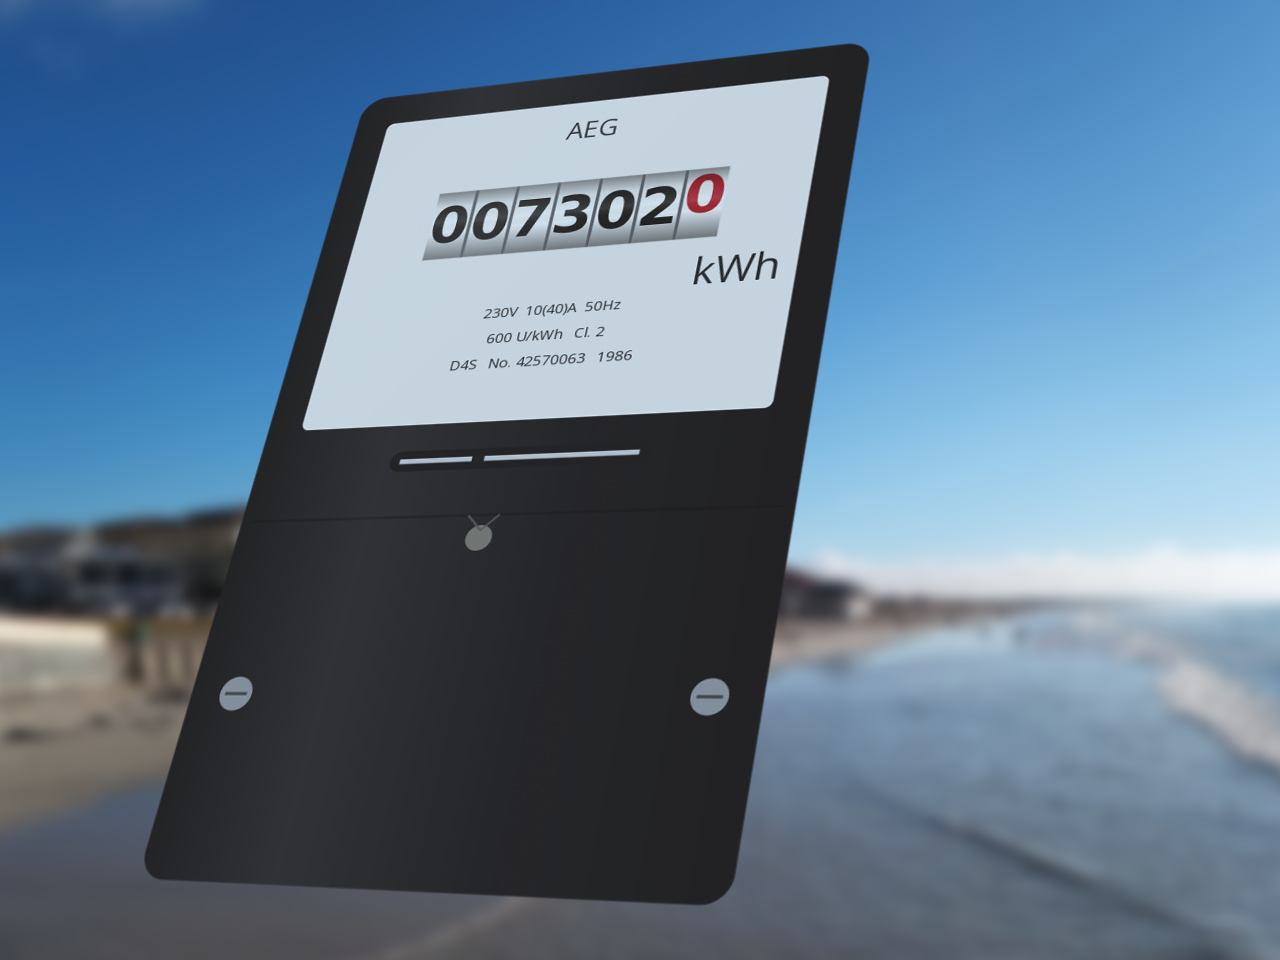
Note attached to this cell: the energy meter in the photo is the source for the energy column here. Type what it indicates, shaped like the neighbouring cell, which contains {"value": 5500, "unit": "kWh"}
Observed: {"value": 7302.0, "unit": "kWh"}
